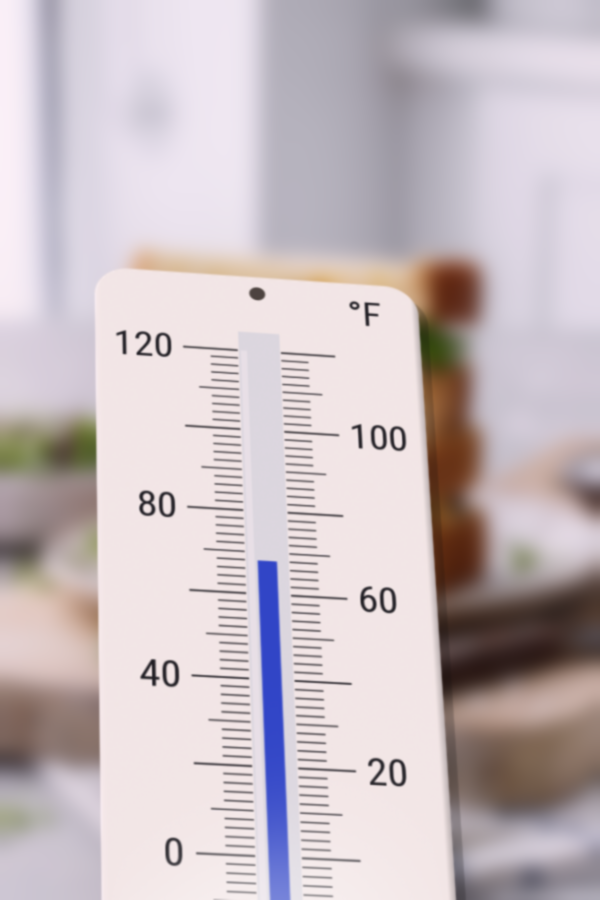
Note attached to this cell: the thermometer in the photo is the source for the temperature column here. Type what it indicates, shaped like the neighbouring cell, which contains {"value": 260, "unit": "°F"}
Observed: {"value": 68, "unit": "°F"}
